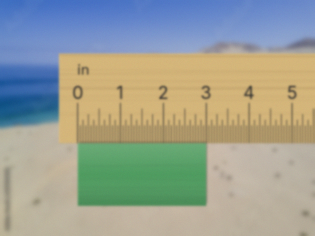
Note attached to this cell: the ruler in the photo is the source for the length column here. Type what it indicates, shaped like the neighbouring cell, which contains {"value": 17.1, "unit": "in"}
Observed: {"value": 3, "unit": "in"}
